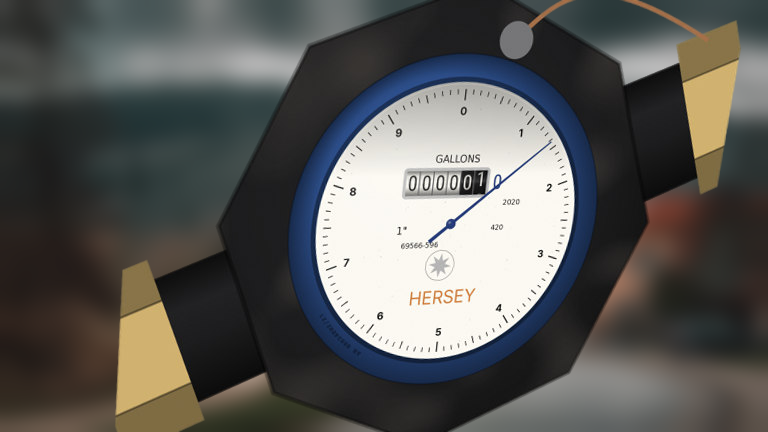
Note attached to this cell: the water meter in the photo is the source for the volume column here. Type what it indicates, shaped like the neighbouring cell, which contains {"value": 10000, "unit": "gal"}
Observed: {"value": 11.4, "unit": "gal"}
